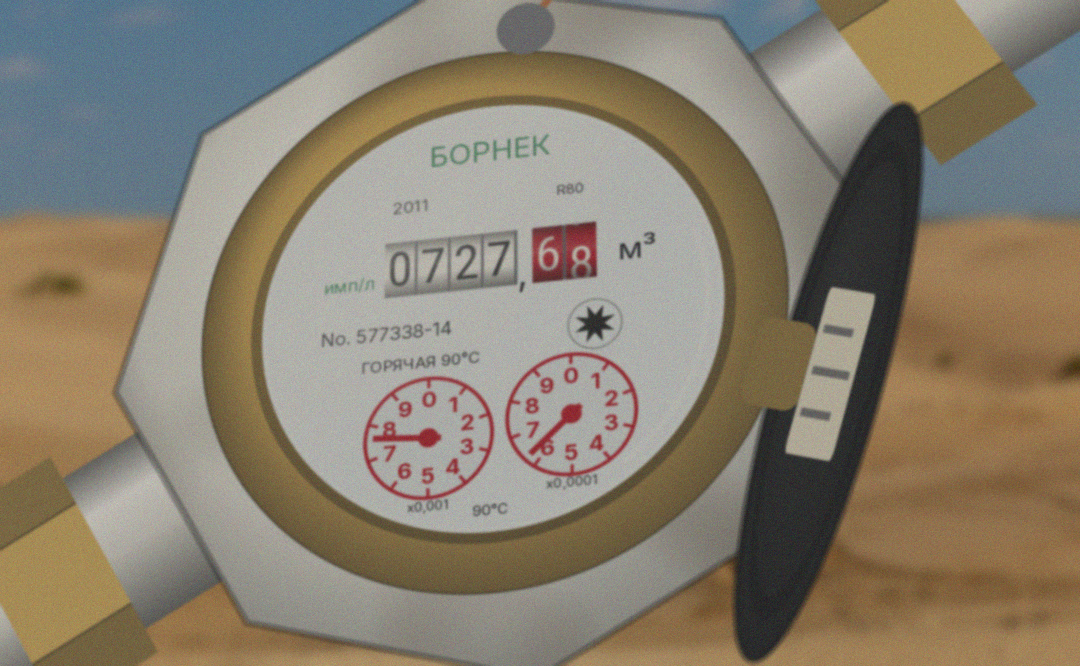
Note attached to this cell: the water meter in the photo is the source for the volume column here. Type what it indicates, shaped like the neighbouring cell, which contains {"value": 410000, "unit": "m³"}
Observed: {"value": 727.6776, "unit": "m³"}
